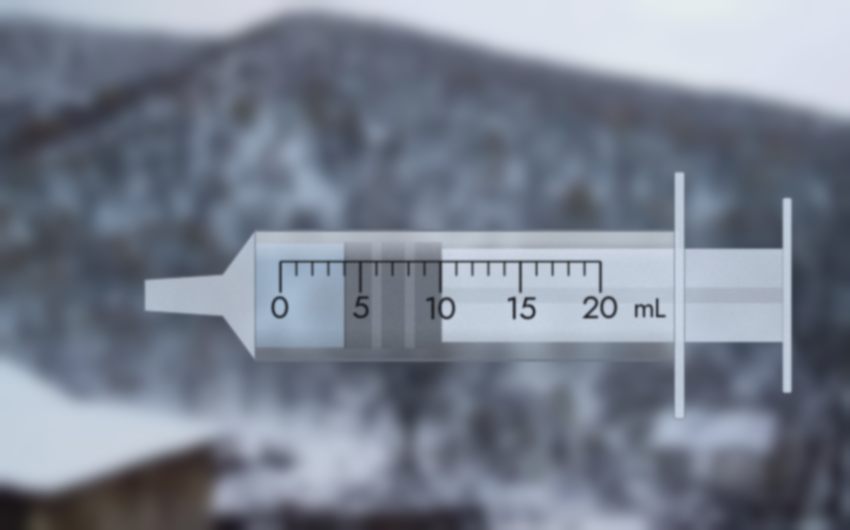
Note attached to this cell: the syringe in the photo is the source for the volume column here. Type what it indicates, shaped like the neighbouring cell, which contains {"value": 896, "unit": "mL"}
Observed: {"value": 4, "unit": "mL"}
